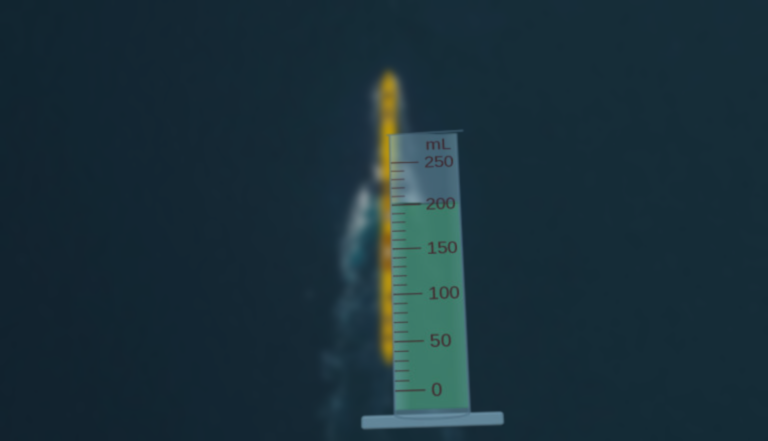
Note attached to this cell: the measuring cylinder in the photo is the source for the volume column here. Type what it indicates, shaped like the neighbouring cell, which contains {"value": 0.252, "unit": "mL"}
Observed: {"value": 200, "unit": "mL"}
